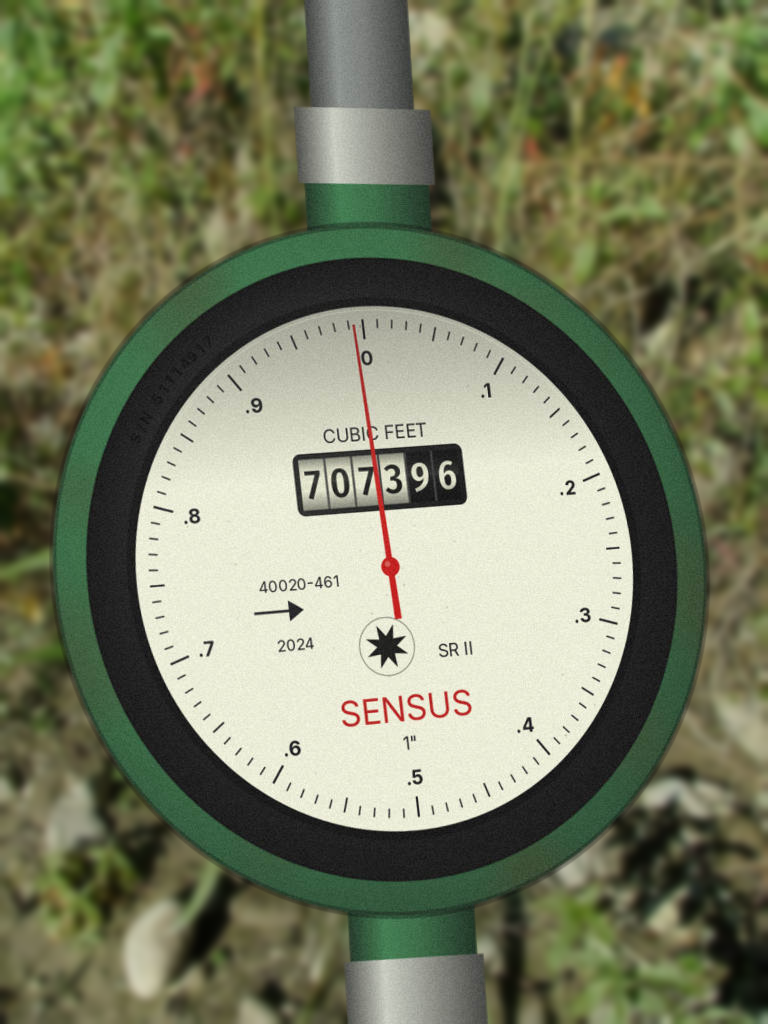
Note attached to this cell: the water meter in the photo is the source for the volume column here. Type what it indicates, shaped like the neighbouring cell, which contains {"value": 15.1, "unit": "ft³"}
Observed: {"value": 707395.99, "unit": "ft³"}
